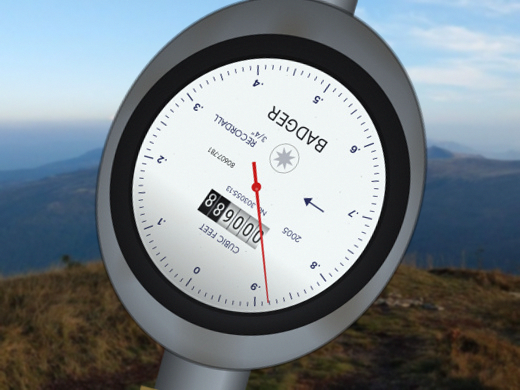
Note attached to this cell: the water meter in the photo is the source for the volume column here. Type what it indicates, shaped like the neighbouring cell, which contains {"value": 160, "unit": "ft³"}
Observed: {"value": 687.88, "unit": "ft³"}
